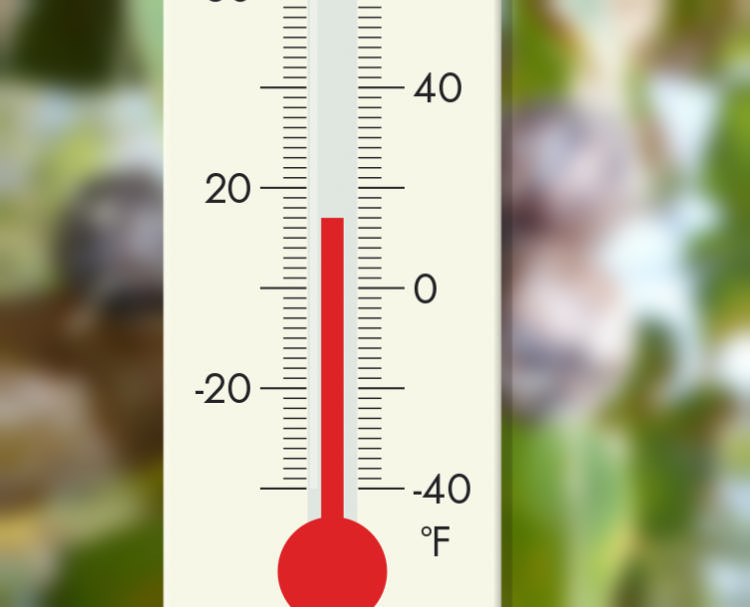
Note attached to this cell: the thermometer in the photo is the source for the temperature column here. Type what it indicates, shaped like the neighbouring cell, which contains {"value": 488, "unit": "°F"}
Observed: {"value": 14, "unit": "°F"}
